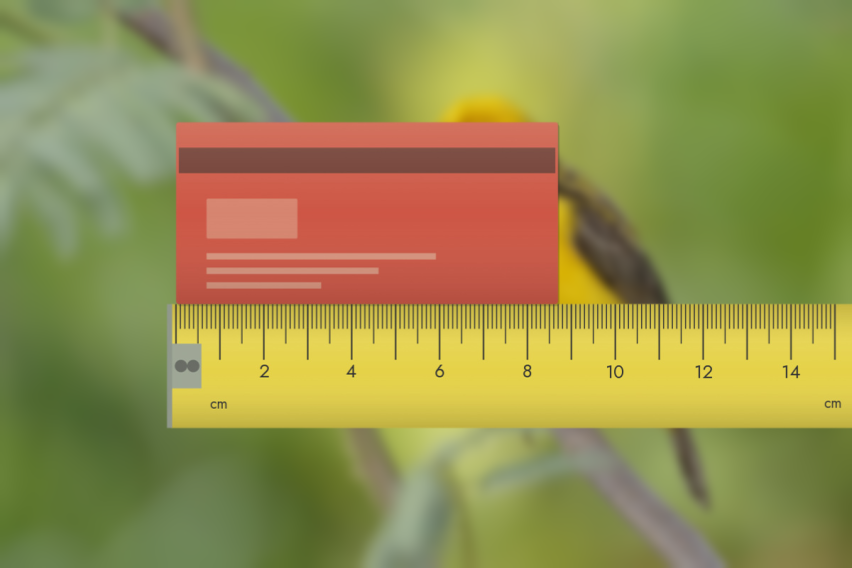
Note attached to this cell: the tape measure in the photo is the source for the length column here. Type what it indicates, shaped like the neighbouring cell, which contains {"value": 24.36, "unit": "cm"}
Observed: {"value": 8.7, "unit": "cm"}
